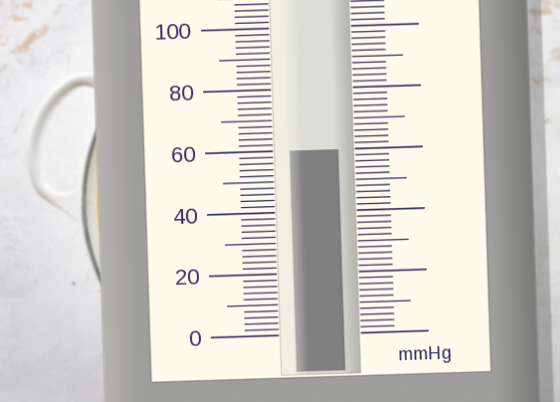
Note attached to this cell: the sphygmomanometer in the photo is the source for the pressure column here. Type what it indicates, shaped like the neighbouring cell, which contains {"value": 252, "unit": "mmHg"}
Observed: {"value": 60, "unit": "mmHg"}
